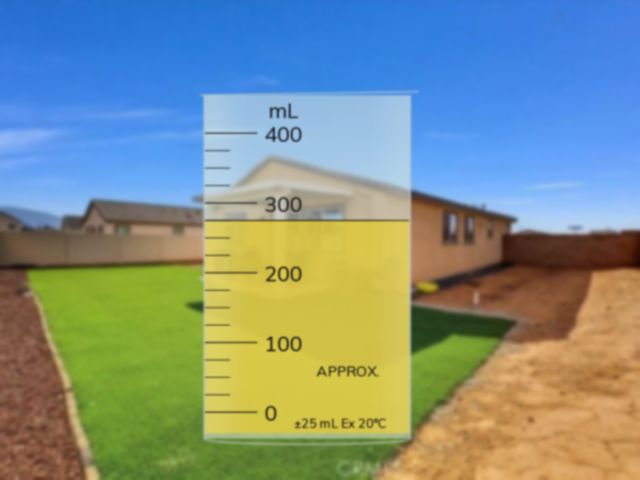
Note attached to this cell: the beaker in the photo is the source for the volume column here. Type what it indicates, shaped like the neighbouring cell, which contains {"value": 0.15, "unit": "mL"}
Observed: {"value": 275, "unit": "mL"}
